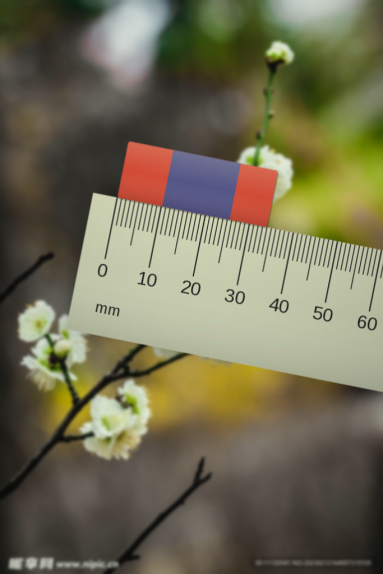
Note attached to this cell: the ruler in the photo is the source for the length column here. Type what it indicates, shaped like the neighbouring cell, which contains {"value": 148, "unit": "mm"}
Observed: {"value": 34, "unit": "mm"}
